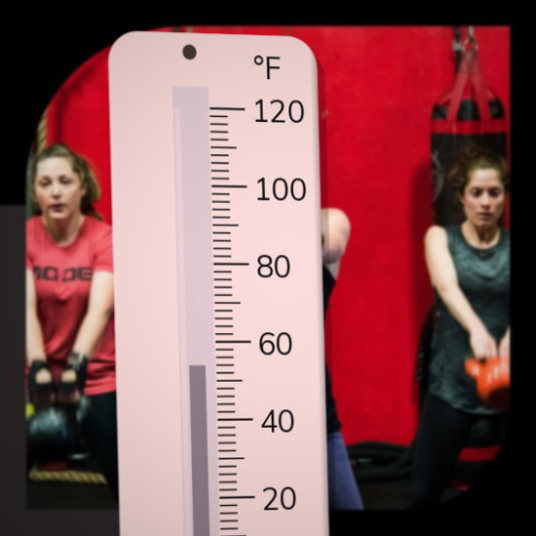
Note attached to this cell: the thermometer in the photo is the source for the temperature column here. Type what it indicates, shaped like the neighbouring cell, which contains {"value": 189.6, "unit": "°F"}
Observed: {"value": 54, "unit": "°F"}
